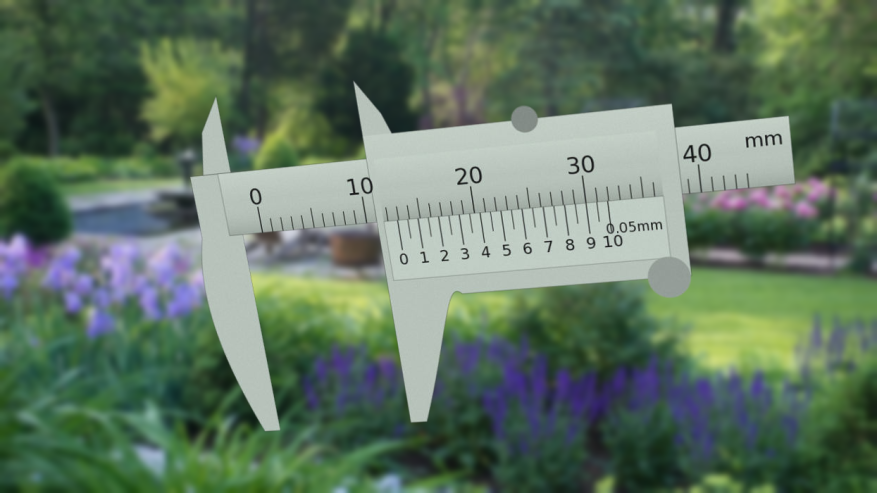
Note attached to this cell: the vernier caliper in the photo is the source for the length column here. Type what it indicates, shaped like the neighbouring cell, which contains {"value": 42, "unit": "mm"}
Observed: {"value": 12.9, "unit": "mm"}
